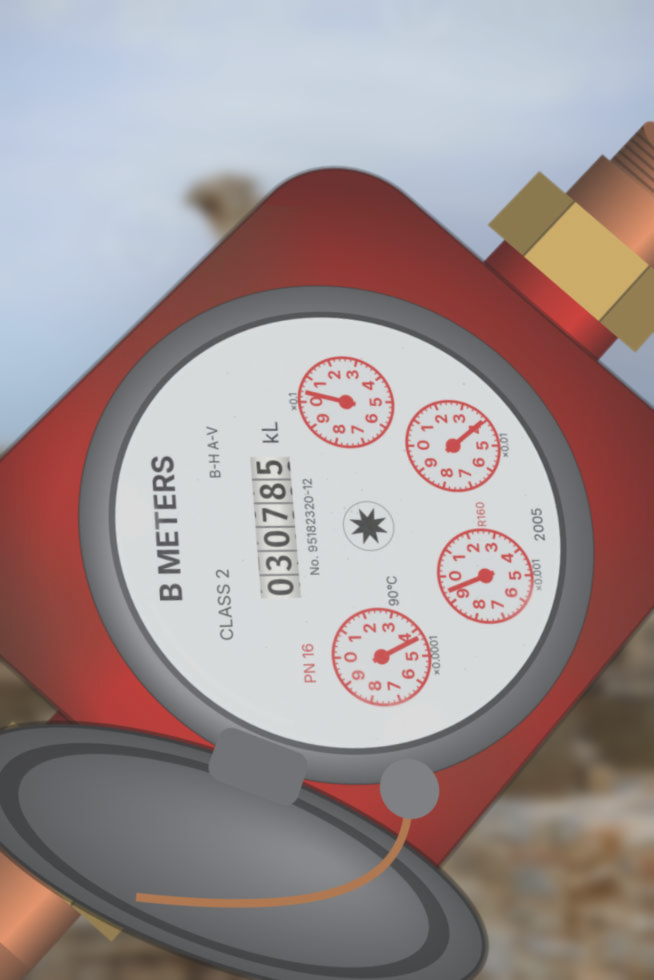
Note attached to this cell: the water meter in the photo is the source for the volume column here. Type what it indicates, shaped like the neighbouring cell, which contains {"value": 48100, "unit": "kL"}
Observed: {"value": 30785.0394, "unit": "kL"}
